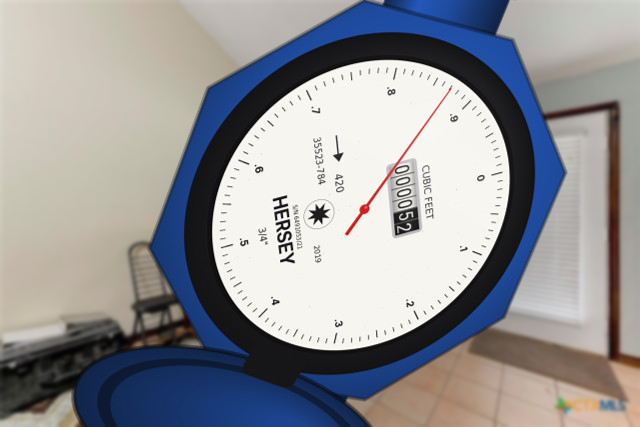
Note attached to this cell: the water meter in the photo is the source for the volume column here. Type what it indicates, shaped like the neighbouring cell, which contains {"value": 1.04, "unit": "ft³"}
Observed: {"value": 51.87, "unit": "ft³"}
